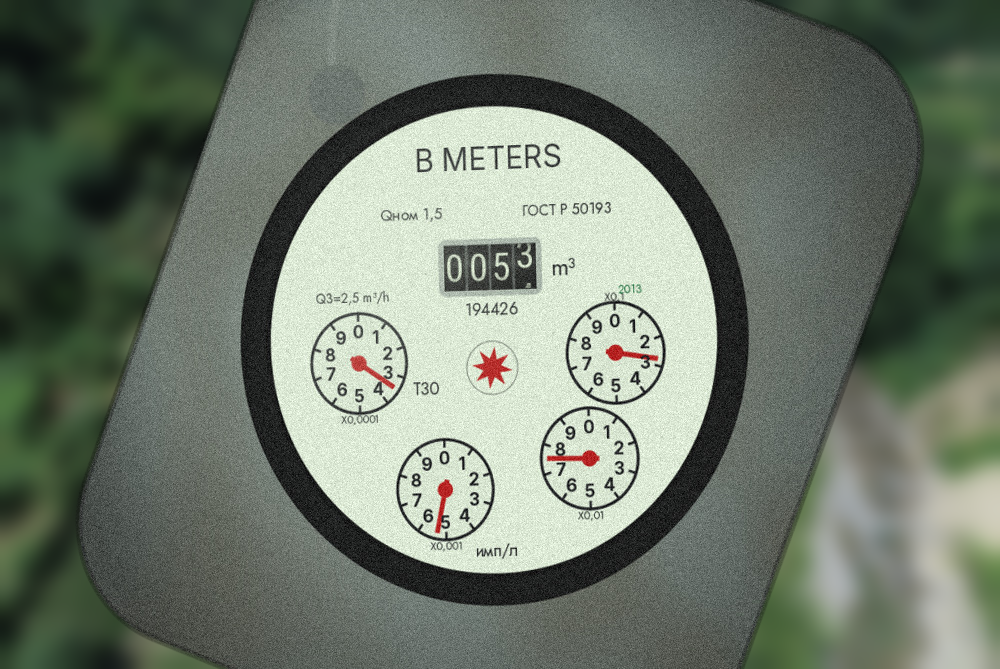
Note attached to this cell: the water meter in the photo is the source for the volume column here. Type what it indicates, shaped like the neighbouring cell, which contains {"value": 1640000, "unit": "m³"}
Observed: {"value": 53.2753, "unit": "m³"}
